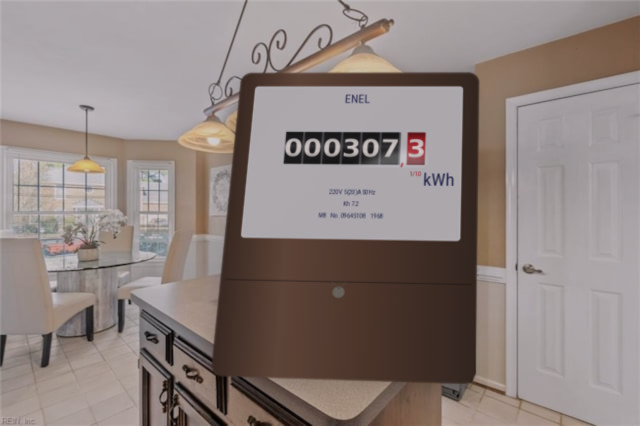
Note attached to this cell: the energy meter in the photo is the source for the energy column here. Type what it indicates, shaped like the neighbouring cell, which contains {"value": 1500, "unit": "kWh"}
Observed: {"value": 307.3, "unit": "kWh"}
